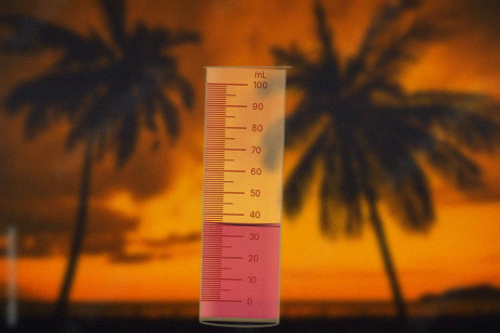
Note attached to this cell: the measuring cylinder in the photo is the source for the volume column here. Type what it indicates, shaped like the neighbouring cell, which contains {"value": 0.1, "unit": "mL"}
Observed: {"value": 35, "unit": "mL"}
